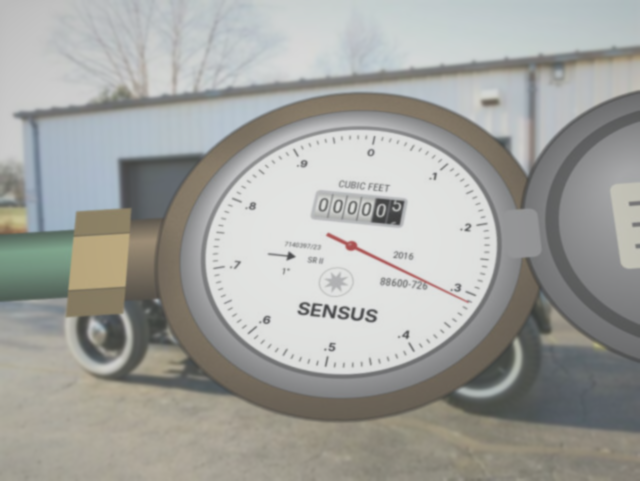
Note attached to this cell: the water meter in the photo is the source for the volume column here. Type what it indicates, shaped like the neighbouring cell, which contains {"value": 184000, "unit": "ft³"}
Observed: {"value": 5.31, "unit": "ft³"}
